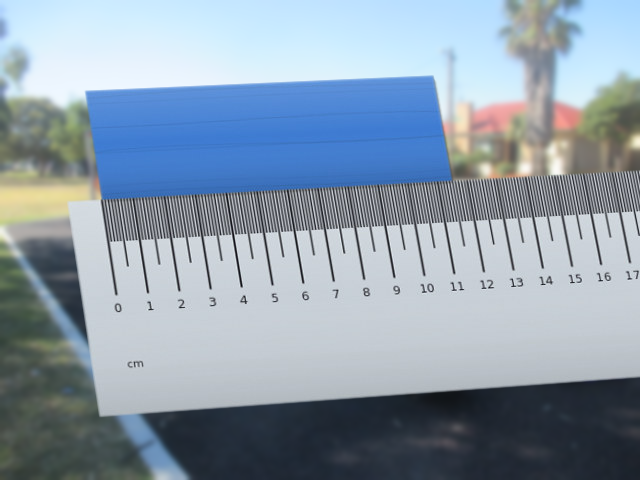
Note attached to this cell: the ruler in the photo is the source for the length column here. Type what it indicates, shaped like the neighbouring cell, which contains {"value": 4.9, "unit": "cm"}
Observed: {"value": 11.5, "unit": "cm"}
